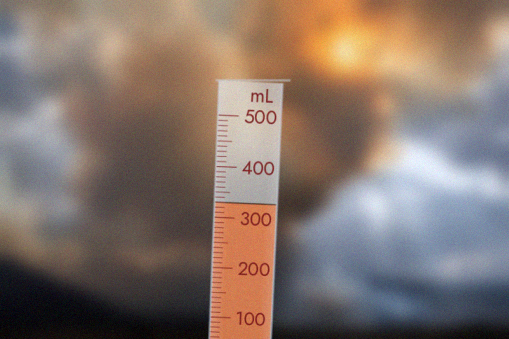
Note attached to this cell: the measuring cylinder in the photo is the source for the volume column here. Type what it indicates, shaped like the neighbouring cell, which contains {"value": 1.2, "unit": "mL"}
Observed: {"value": 330, "unit": "mL"}
